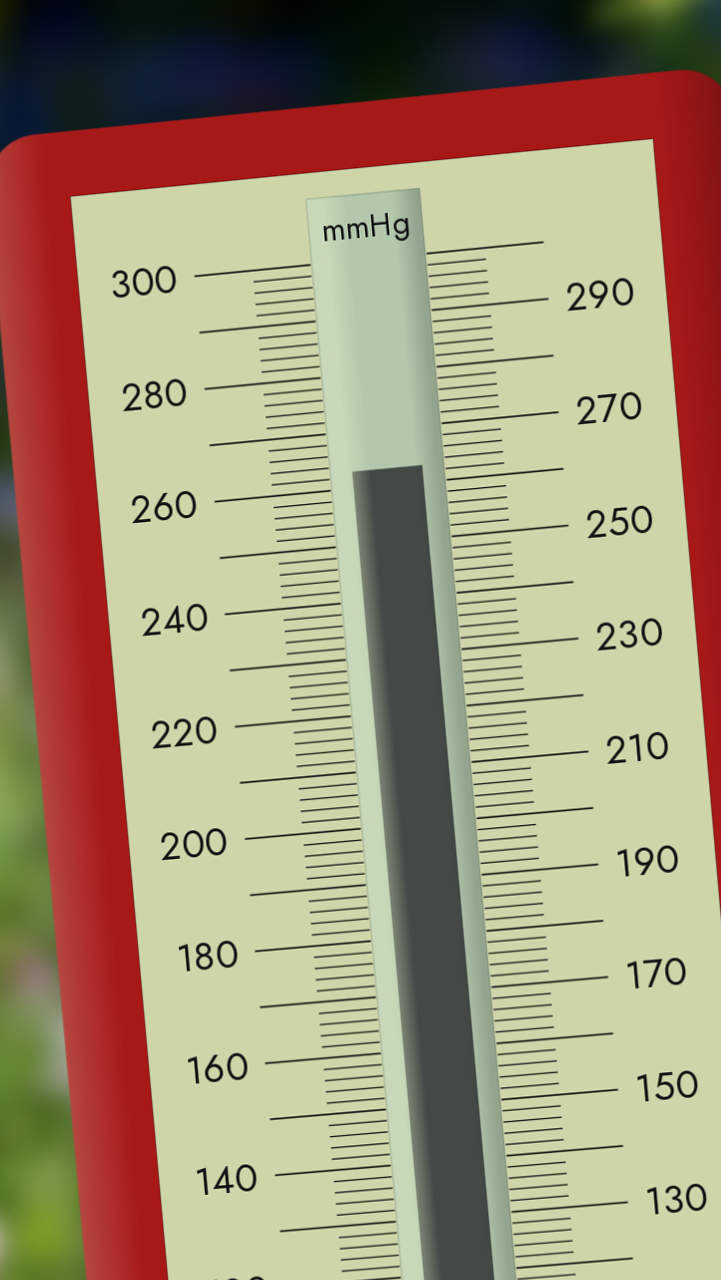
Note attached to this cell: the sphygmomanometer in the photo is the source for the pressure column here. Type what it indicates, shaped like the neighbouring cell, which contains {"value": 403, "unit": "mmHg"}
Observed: {"value": 263, "unit": "mmHg"}
